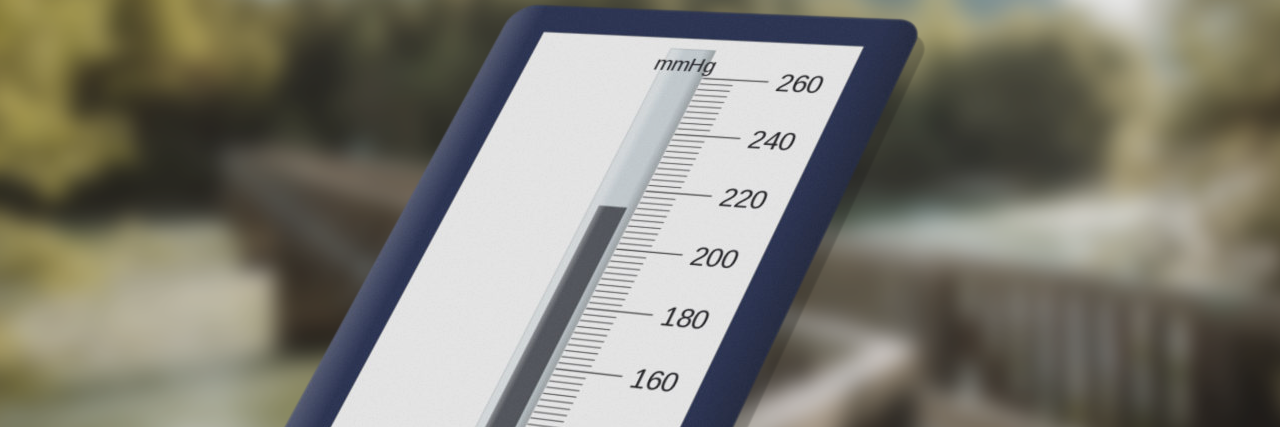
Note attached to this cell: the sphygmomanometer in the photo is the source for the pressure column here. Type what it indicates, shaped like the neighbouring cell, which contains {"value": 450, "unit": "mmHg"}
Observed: {"value": 214, "unit": "mmHg"}
